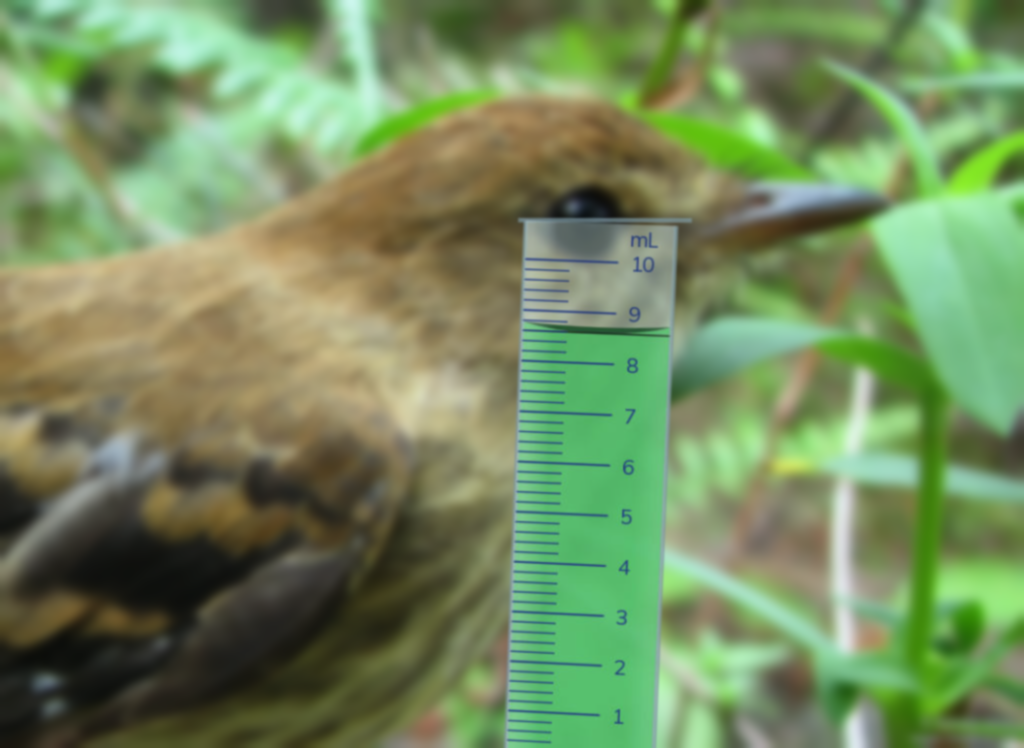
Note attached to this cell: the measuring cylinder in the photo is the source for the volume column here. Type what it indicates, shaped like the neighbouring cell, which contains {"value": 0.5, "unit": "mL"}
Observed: {"value": 8.6, "unit": "mL"}
